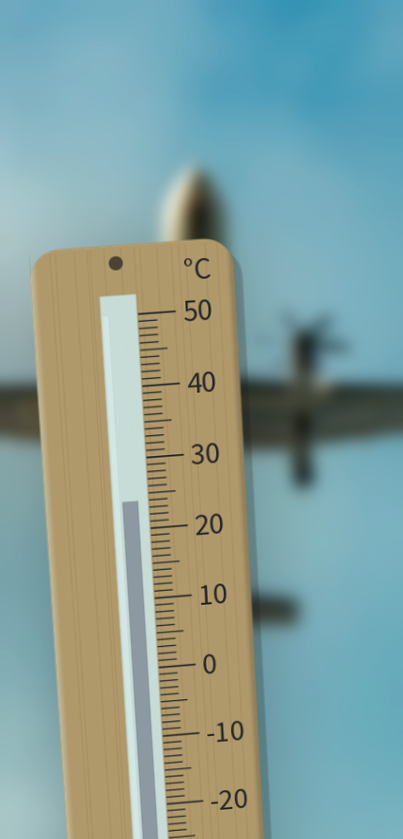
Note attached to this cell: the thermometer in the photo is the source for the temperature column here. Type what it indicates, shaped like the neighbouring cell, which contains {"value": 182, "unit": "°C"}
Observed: {"value": 24, "unit": "°C"}
